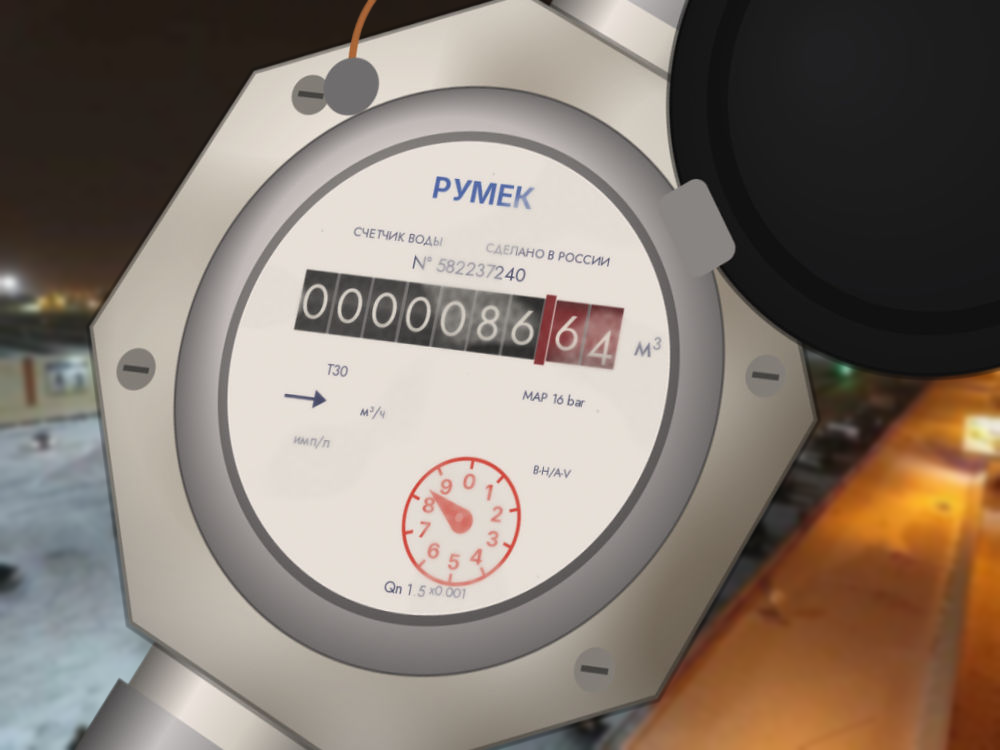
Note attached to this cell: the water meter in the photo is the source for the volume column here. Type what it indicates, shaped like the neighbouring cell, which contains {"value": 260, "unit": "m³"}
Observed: {"value": 86.638, "unit": "m³"}
